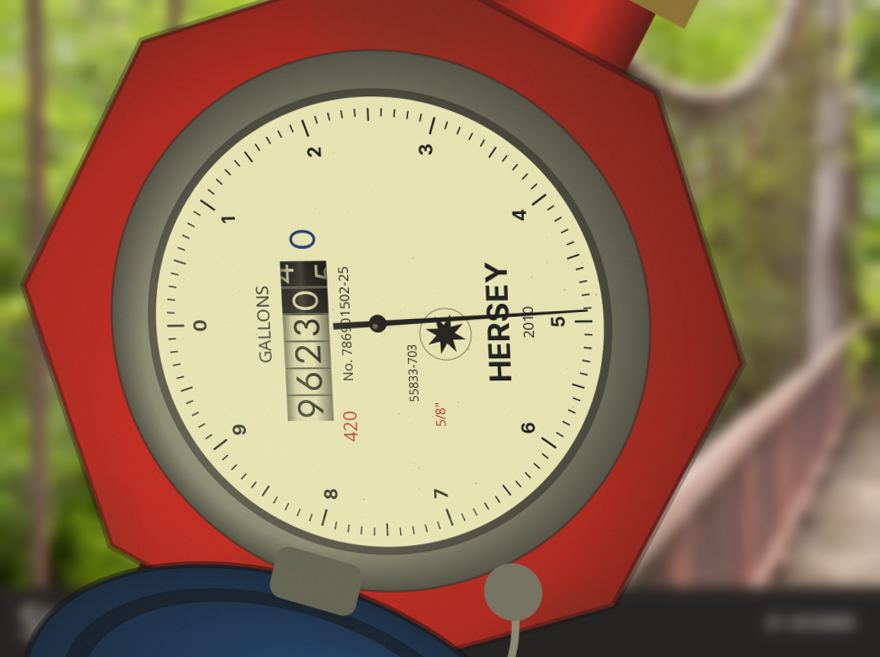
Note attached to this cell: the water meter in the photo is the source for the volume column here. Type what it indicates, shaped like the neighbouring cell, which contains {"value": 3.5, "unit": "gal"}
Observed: {"value": 9623044.9, "unit": "gal"}
